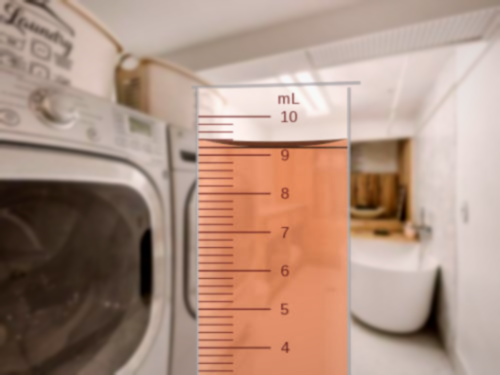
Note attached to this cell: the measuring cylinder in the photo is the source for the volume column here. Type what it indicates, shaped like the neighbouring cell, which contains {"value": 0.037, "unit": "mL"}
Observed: {"value": 9.2, "unit": "mL"}
